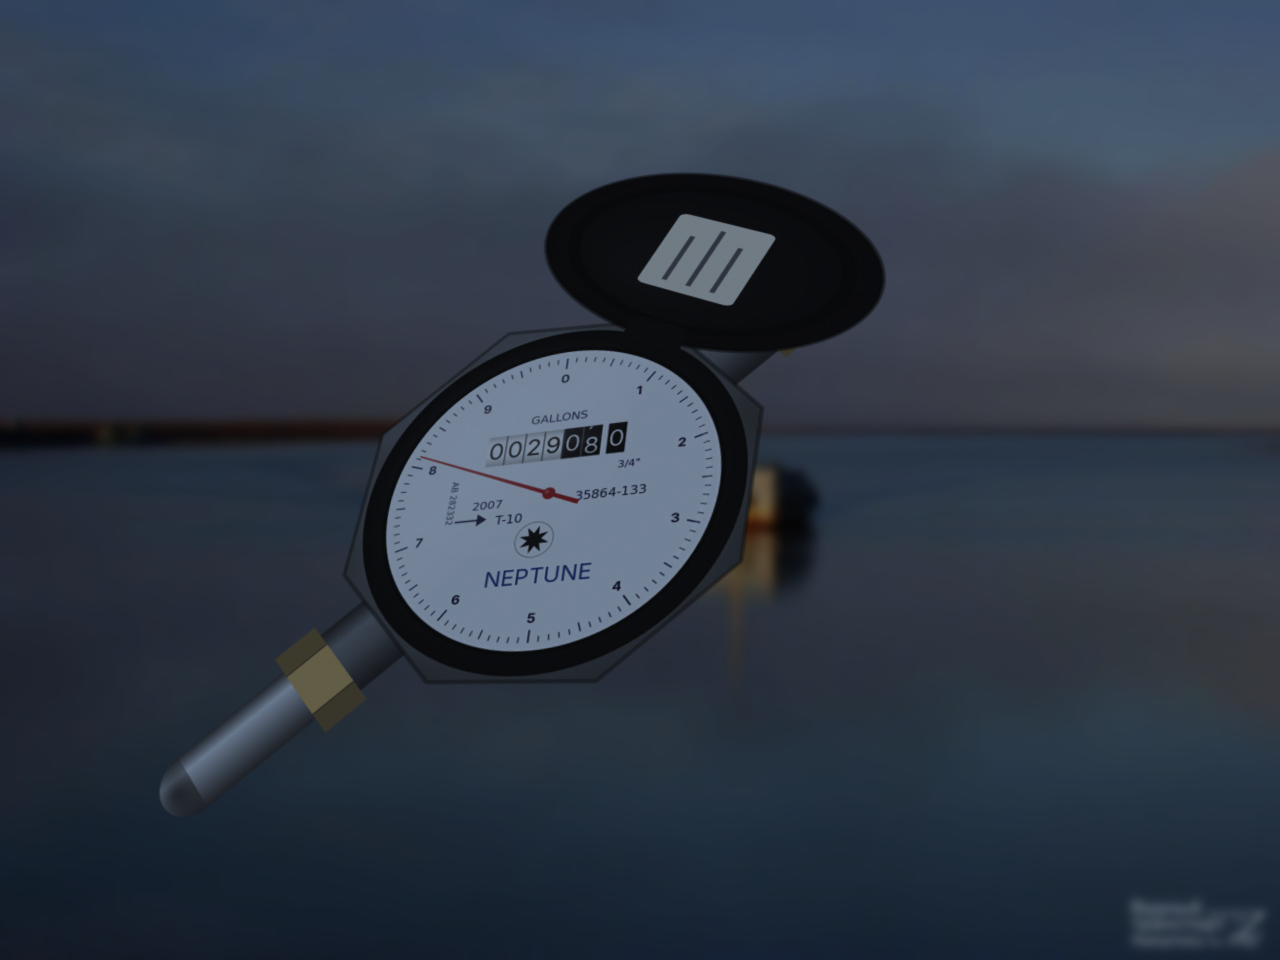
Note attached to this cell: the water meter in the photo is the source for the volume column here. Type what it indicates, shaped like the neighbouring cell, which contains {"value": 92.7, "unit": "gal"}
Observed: {"value": 29078.1, "unit": "gal"}
